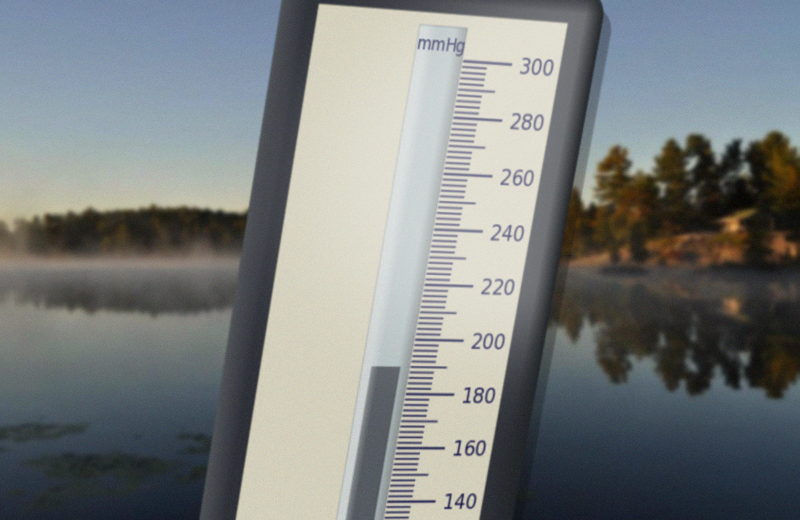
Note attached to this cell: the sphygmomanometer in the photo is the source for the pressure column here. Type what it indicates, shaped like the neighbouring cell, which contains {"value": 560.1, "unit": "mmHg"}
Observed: {"value": 190, "unit": "mmHg"}
